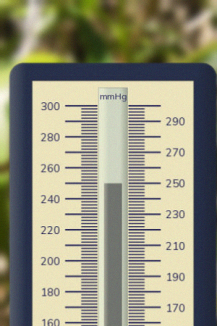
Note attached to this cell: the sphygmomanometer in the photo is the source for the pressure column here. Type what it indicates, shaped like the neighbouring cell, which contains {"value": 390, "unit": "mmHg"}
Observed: {"value": 250, "unit": "mmHg"}
